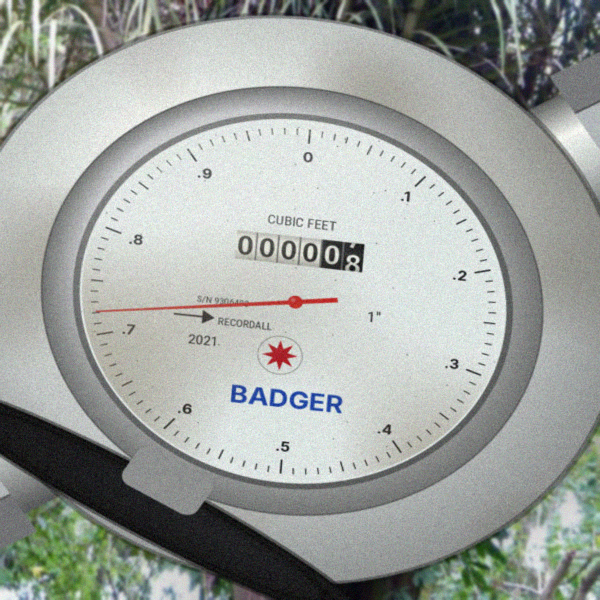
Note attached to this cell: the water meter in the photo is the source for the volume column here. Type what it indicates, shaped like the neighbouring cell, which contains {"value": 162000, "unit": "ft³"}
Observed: {"value": 7.72, "unit": "ft³"}
